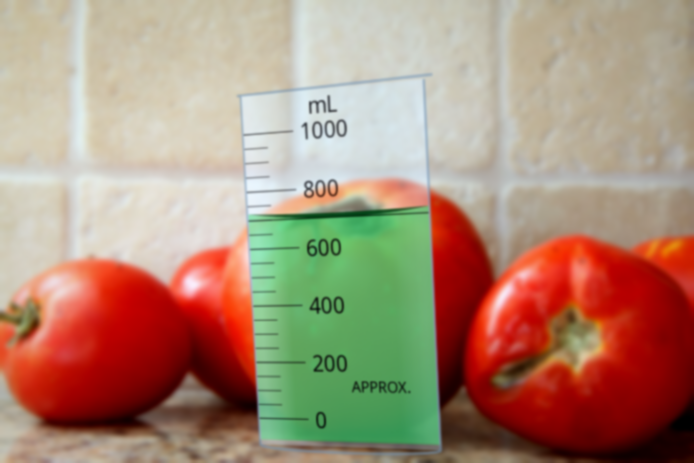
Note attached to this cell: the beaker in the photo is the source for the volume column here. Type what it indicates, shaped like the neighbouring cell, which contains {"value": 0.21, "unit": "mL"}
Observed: {"value": 700, "unit": "mL"}
